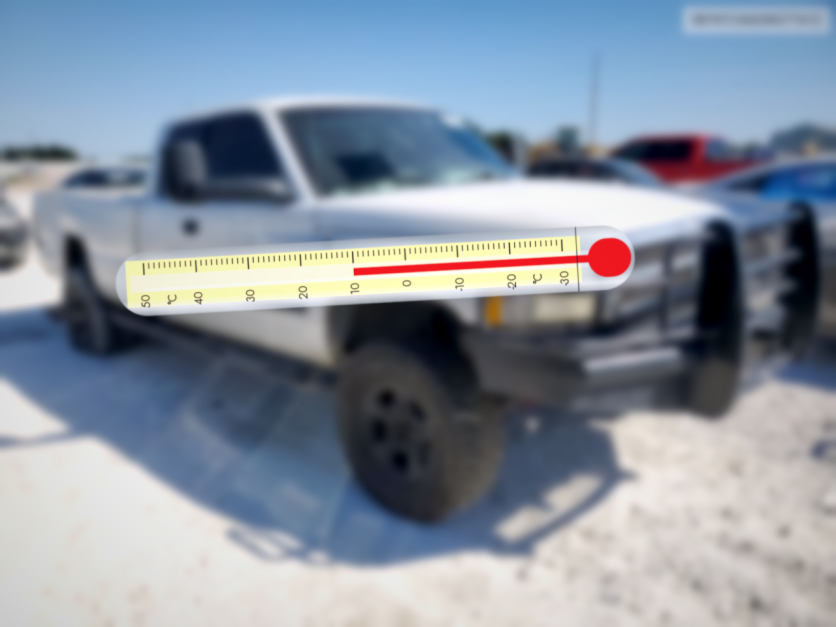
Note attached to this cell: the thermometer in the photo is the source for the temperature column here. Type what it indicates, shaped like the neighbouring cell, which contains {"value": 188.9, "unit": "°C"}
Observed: {"value": 10, "unit": "°C"}
